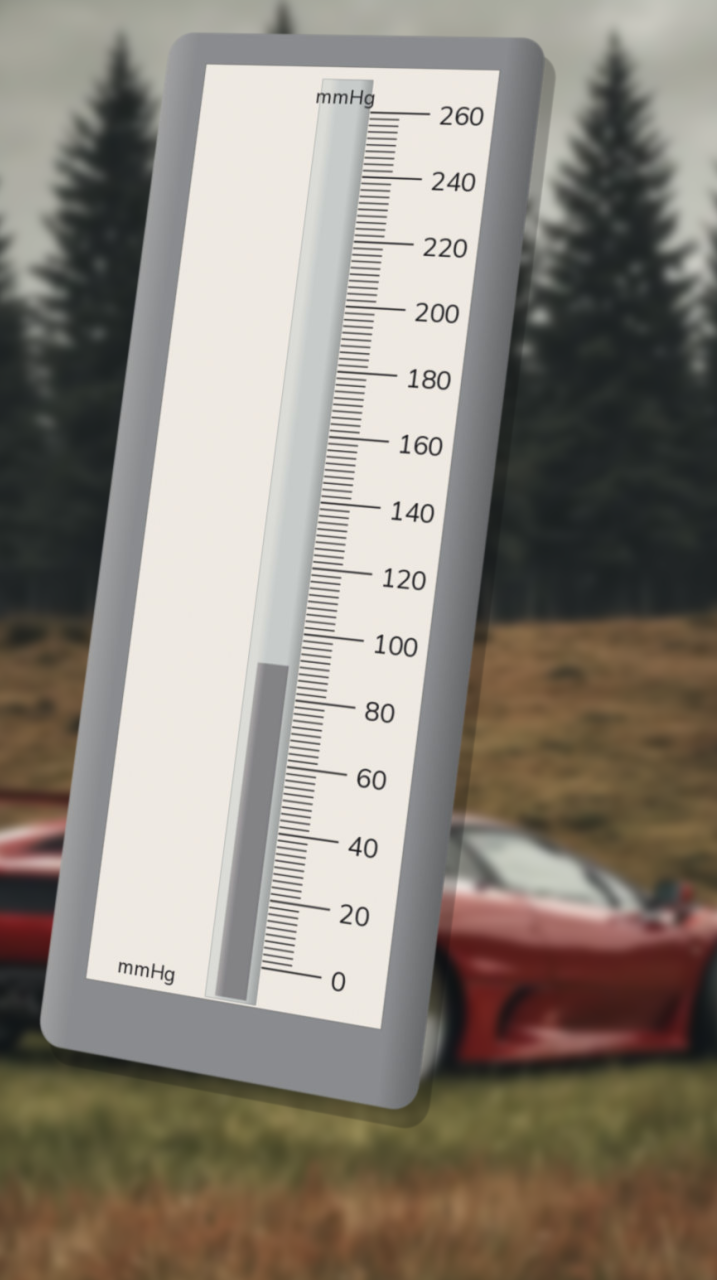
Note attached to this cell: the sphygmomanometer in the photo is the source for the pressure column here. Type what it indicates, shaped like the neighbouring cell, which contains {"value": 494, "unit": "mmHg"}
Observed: {"value": 90, "unit": "mmHg"}
